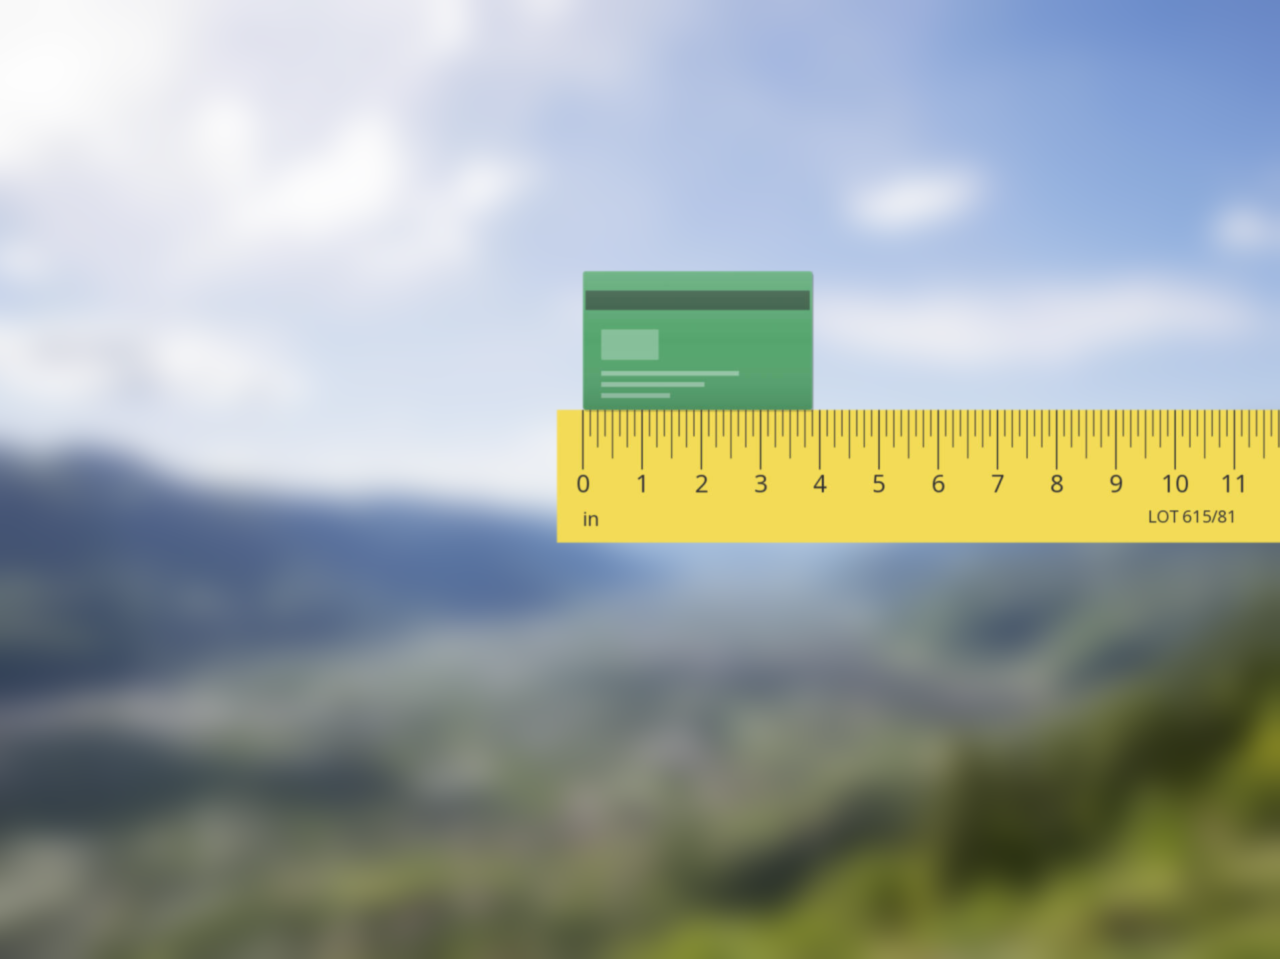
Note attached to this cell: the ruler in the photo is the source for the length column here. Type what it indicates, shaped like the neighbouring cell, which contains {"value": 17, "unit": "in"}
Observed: {"value": 3.875, "unit": "in"}
